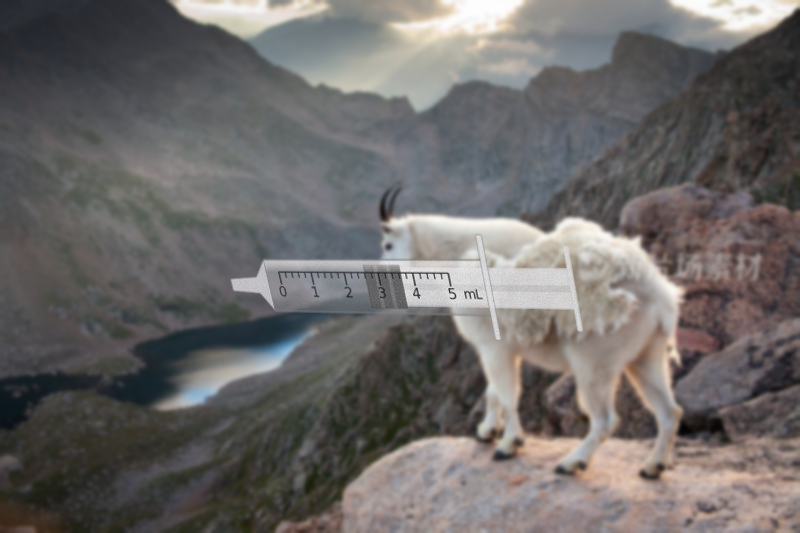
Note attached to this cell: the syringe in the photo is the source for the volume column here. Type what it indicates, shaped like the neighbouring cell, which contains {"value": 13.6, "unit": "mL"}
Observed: {"value": 2.6, "unit": "mL"}
